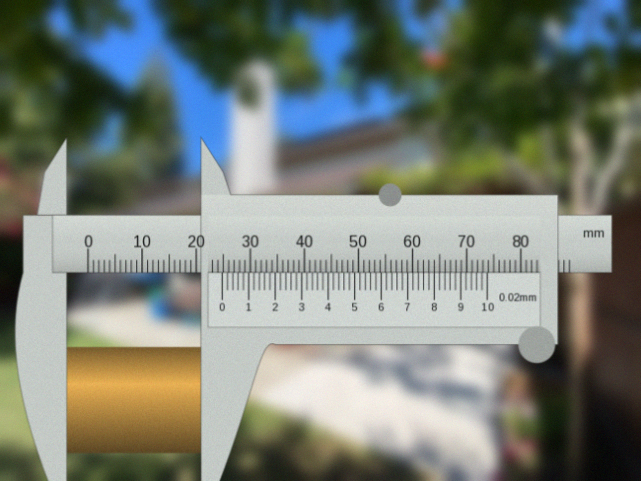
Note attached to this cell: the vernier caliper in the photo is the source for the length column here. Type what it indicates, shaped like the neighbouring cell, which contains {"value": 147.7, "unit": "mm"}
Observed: {"value": 24.8, "unit": "mm"}
